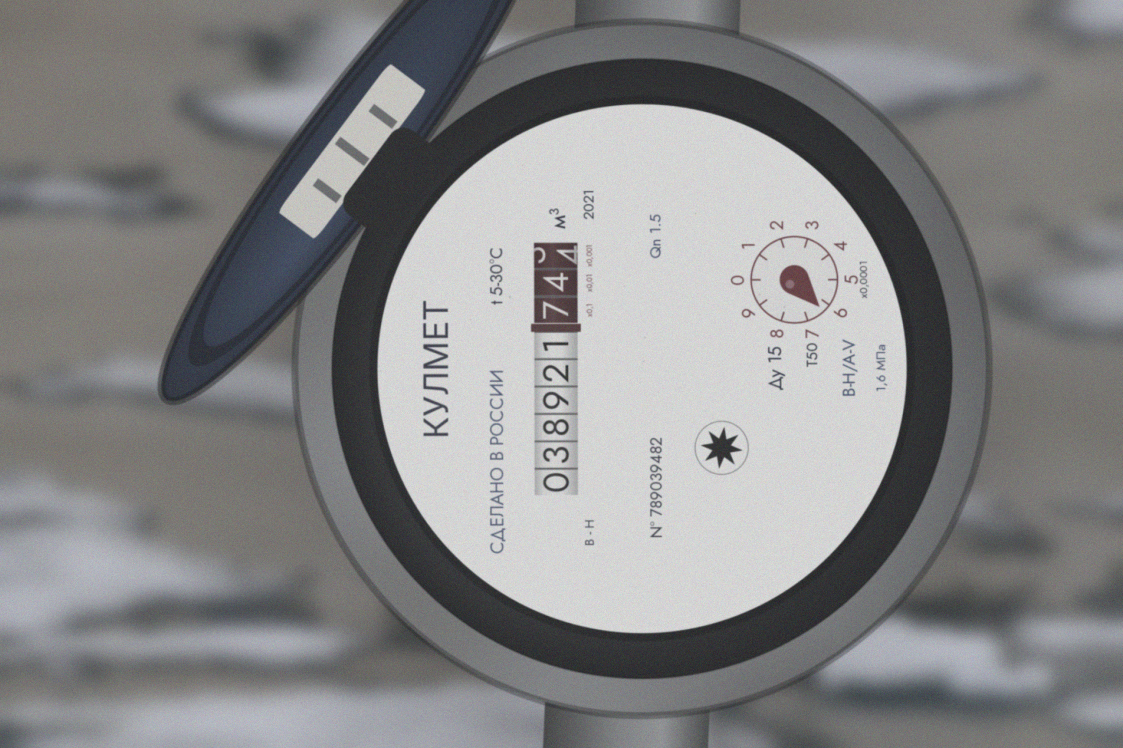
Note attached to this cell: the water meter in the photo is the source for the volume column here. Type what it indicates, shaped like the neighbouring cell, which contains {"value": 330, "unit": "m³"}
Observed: {"value": 38921.7436, "unit": "m³"}
